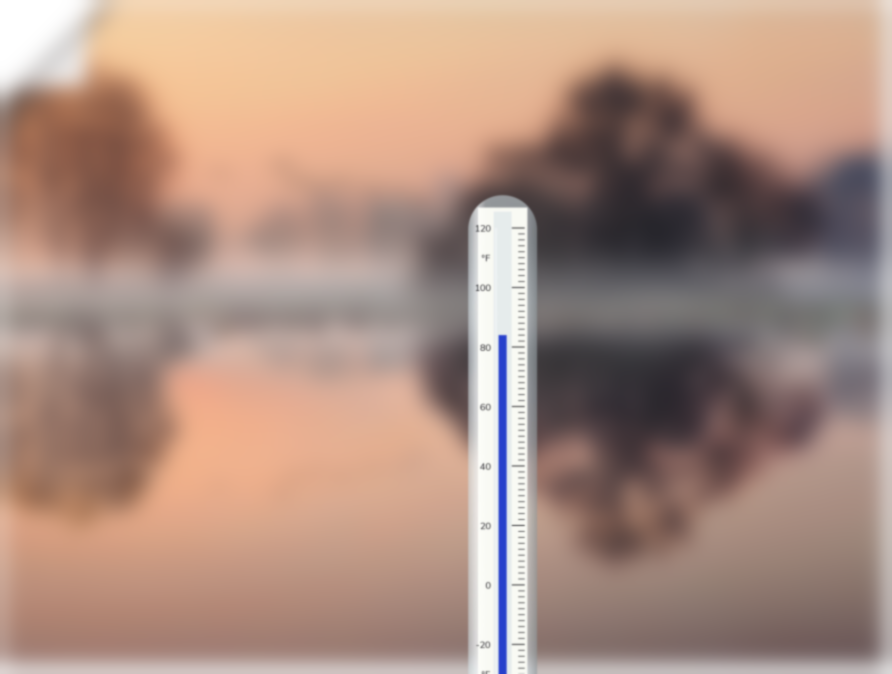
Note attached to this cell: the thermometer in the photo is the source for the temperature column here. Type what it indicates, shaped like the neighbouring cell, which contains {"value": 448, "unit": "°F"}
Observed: {"value": 84, "unit": "°F"}
